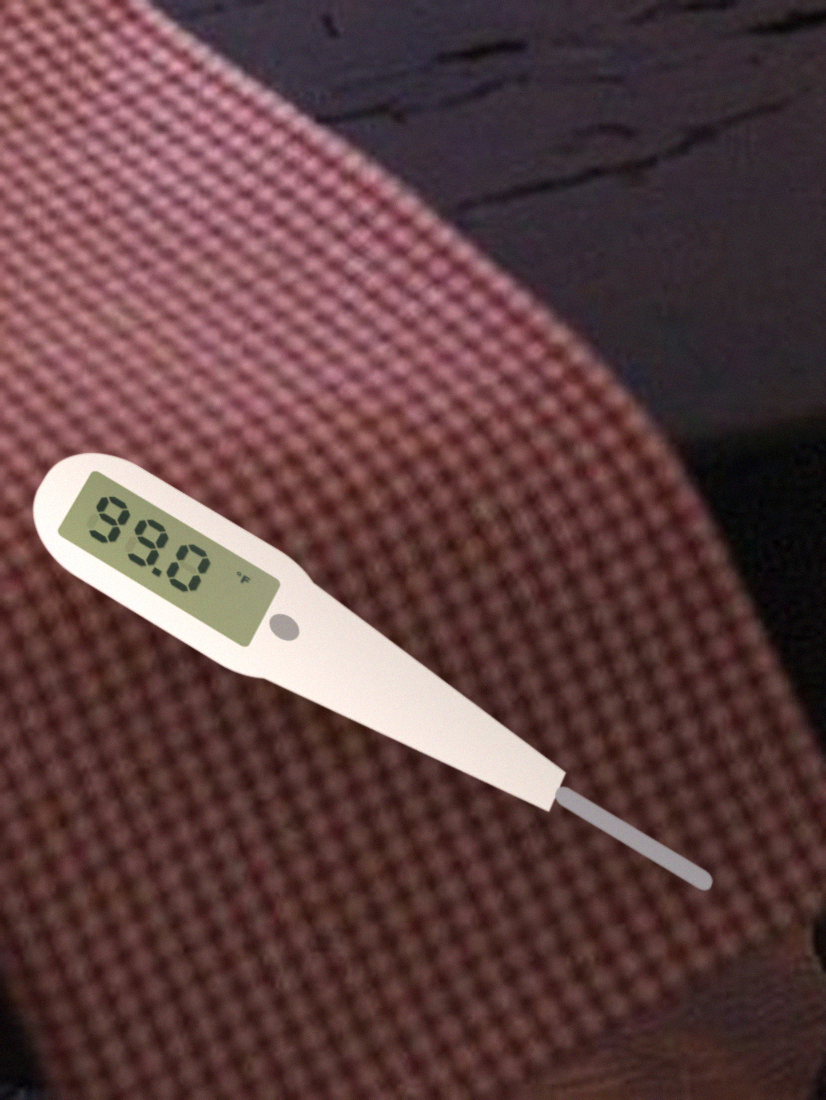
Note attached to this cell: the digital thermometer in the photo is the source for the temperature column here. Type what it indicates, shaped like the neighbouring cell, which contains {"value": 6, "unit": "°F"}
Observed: {"value": 99.0, "unit": "°F"}
